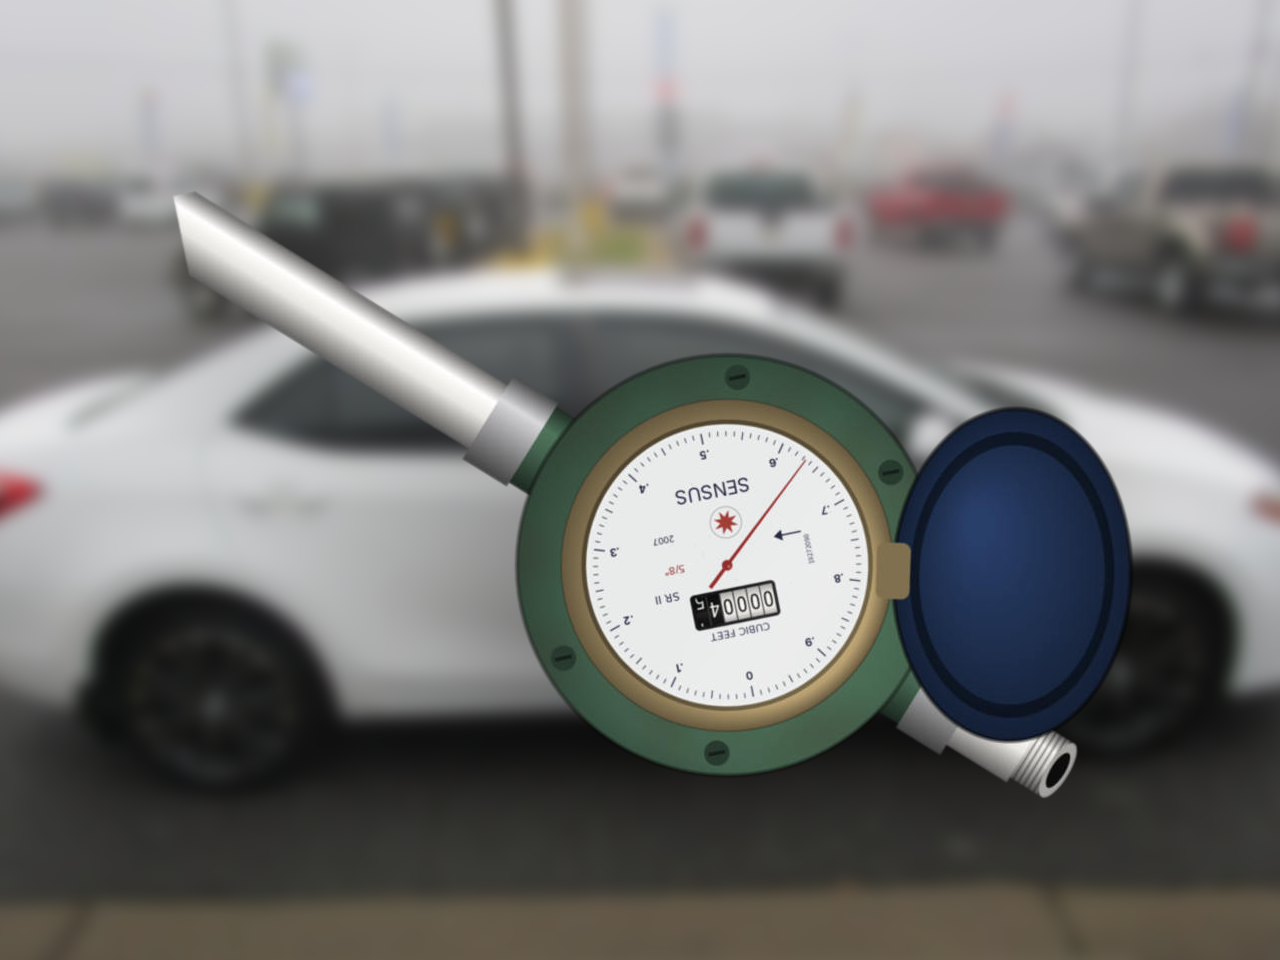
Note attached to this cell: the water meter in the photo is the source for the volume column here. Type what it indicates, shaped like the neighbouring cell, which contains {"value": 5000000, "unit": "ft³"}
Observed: {"value": 44.63, "unit": "ft³"}
